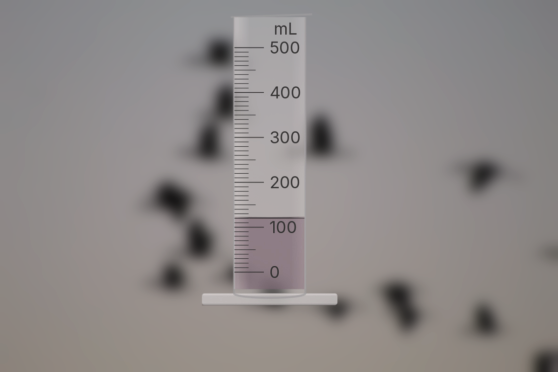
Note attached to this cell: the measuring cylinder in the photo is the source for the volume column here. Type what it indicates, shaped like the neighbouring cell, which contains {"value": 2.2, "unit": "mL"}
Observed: {"value": 120, "unit": "mL"}
